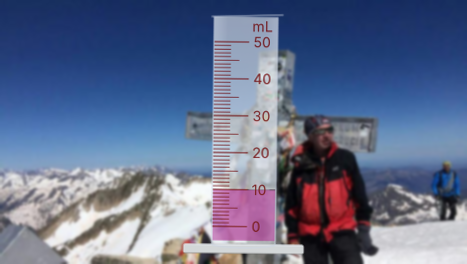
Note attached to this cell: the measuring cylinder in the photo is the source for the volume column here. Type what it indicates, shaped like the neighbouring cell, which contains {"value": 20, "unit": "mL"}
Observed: {"value": 10, "unit": "mL"}
